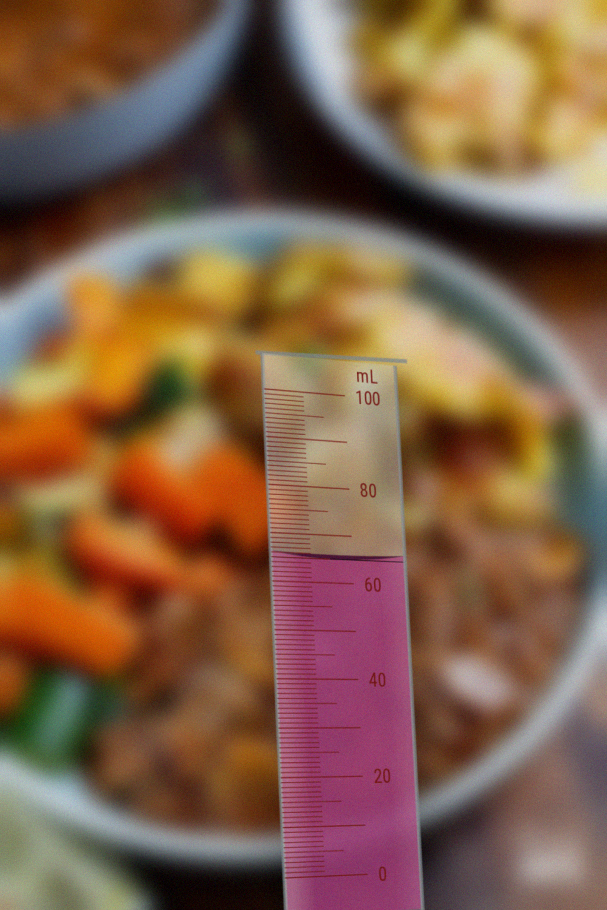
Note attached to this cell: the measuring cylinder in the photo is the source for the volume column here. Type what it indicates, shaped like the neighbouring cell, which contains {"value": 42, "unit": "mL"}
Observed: {"value": 65, "unit": "mL"}
